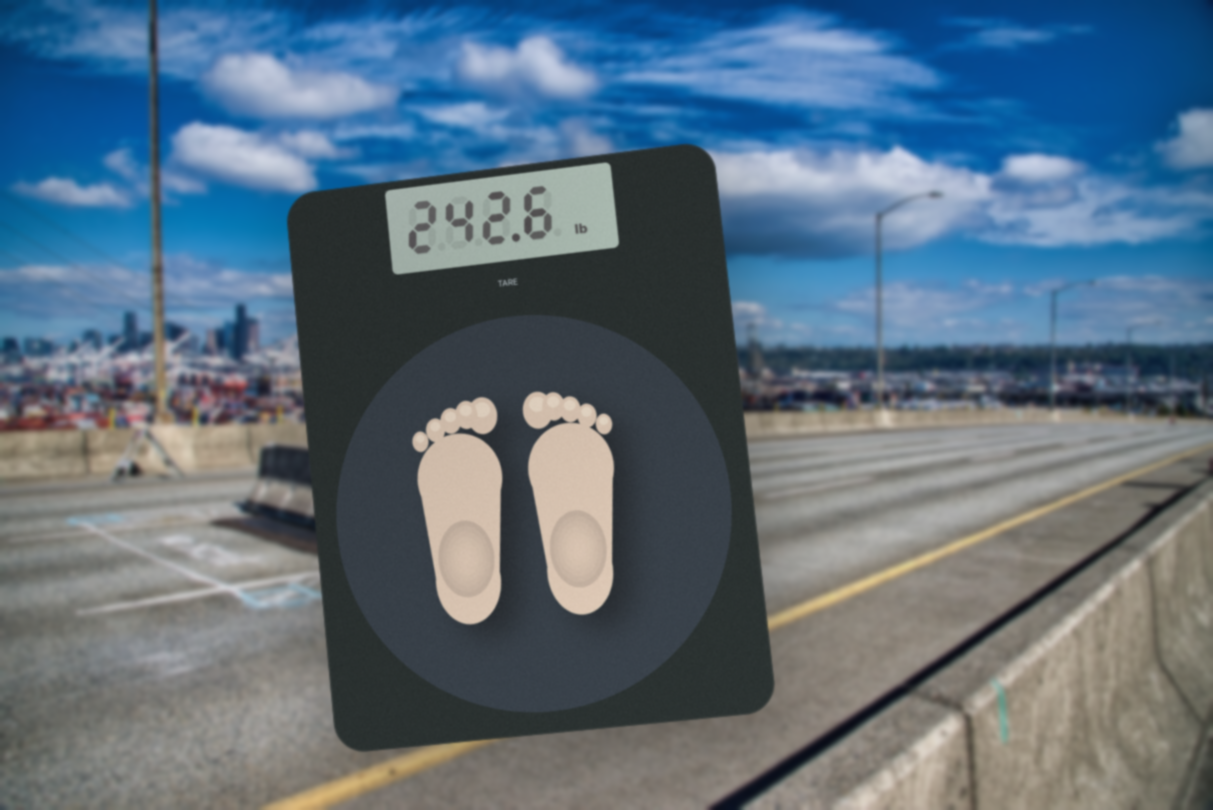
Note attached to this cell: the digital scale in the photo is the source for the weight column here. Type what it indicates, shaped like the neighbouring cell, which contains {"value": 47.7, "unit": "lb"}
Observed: {"value": 242.6, "unit": "lb"}
